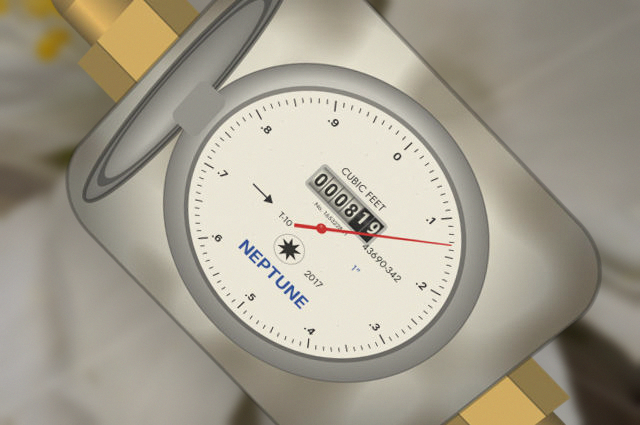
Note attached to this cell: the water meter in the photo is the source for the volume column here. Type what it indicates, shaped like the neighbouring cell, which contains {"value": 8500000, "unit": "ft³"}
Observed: {"value": 819.13, "unit": "ft³"}
